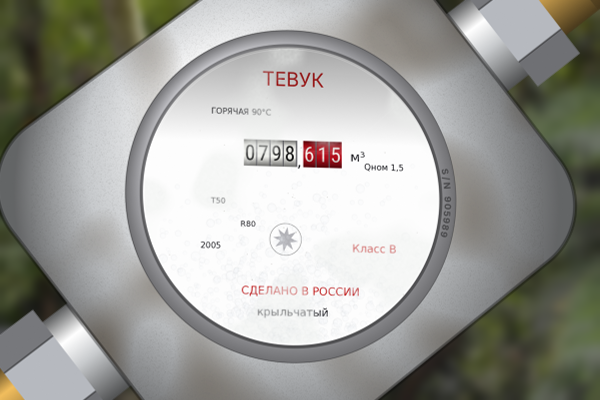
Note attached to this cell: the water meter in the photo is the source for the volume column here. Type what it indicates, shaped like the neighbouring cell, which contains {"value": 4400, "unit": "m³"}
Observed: {"value": 798.615, "unit": "m³"}
